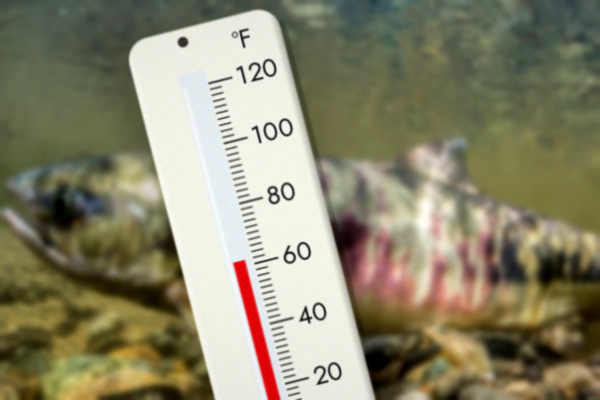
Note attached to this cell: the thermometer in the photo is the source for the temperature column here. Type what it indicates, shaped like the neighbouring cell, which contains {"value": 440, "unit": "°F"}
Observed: {"value": 62, "unit": "°F"}
